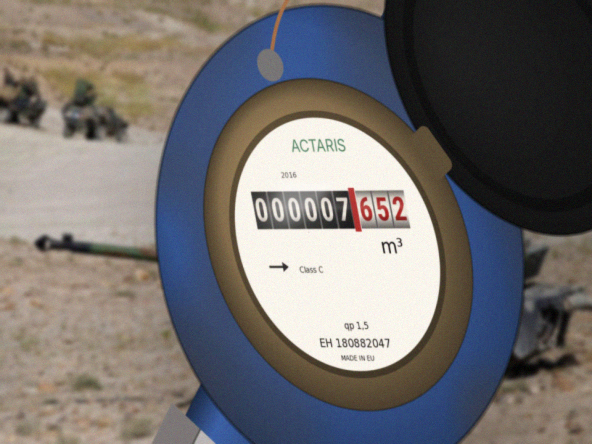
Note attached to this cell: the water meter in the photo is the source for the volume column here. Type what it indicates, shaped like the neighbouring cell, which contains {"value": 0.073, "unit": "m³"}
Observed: {"value": 7.652, "unit": "m³"}
